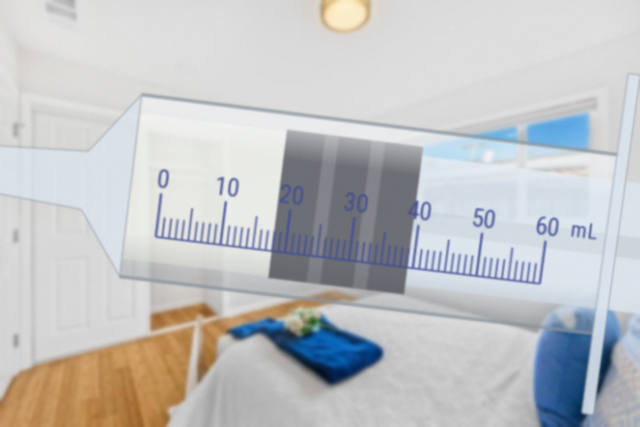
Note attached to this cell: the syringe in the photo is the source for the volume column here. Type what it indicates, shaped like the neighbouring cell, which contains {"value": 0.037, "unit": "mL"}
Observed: {"value": 18, "unit": "mL"}
